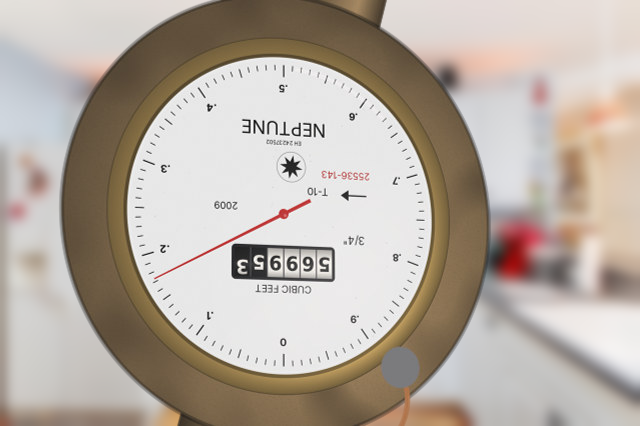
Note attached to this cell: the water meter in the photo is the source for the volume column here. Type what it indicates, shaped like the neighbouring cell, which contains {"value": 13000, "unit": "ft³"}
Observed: {"value": 569953.17, "unit": "ft³"}
